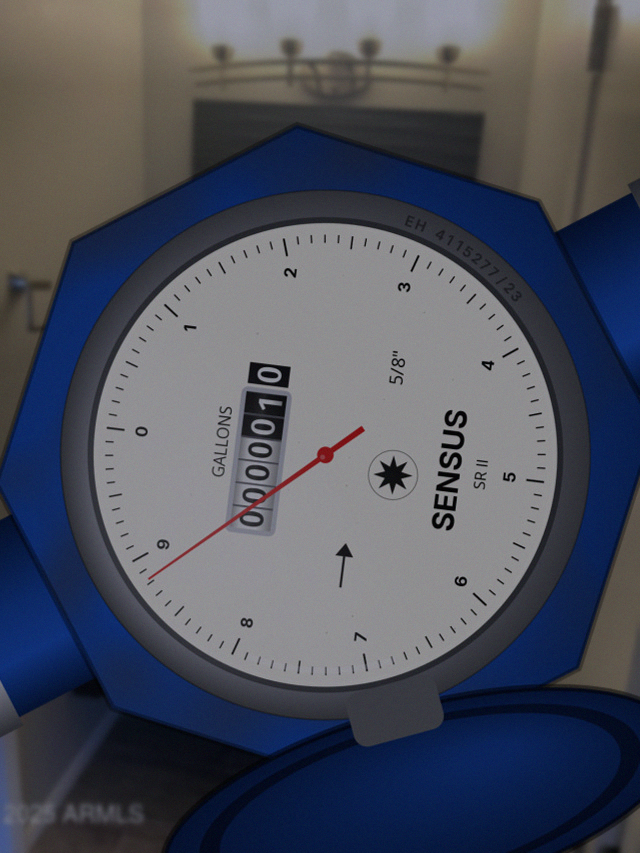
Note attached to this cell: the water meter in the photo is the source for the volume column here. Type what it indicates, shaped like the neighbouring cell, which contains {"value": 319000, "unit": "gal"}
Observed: {"value": 8.8, "unit": "gal"}
